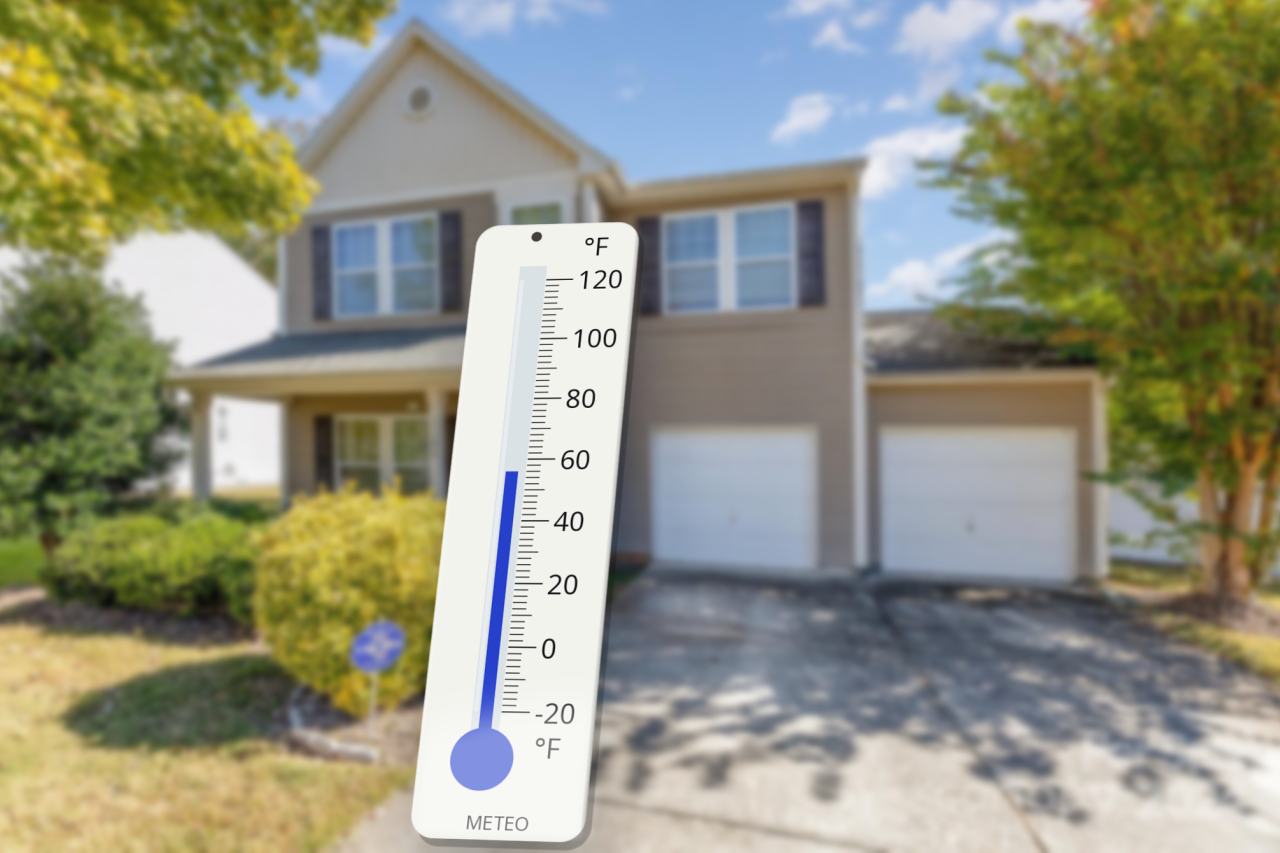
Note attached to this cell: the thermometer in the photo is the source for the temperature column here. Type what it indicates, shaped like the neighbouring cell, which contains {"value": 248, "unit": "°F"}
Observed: {"value": 56, "unit": "°F"}
